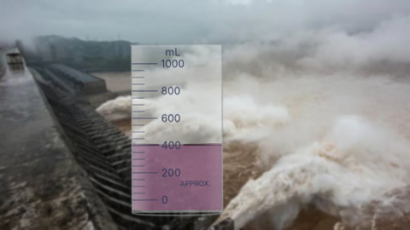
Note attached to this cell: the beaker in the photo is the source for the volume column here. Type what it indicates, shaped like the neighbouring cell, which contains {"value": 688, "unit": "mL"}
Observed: {"value": 400, "unit": "mL"}
